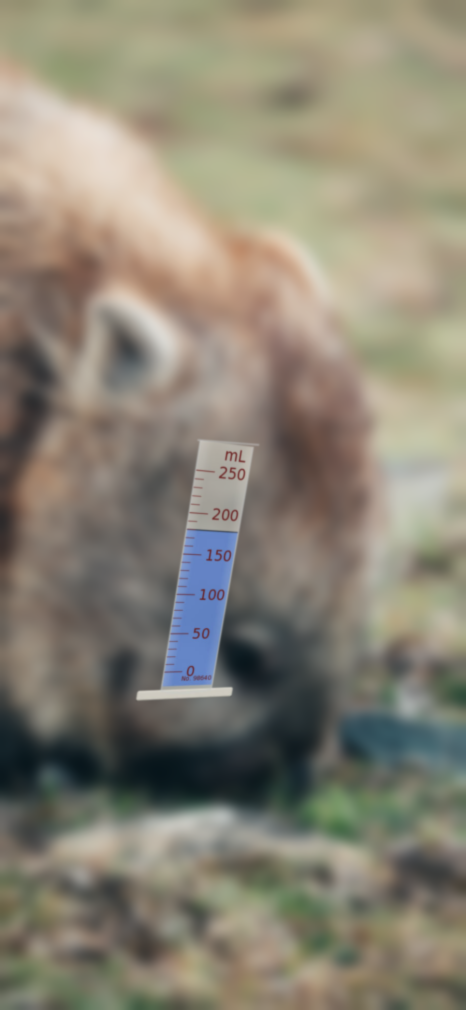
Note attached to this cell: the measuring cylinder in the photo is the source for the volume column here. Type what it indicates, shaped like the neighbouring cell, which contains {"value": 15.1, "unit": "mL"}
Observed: {"value": 180, "unit": "mL"}
